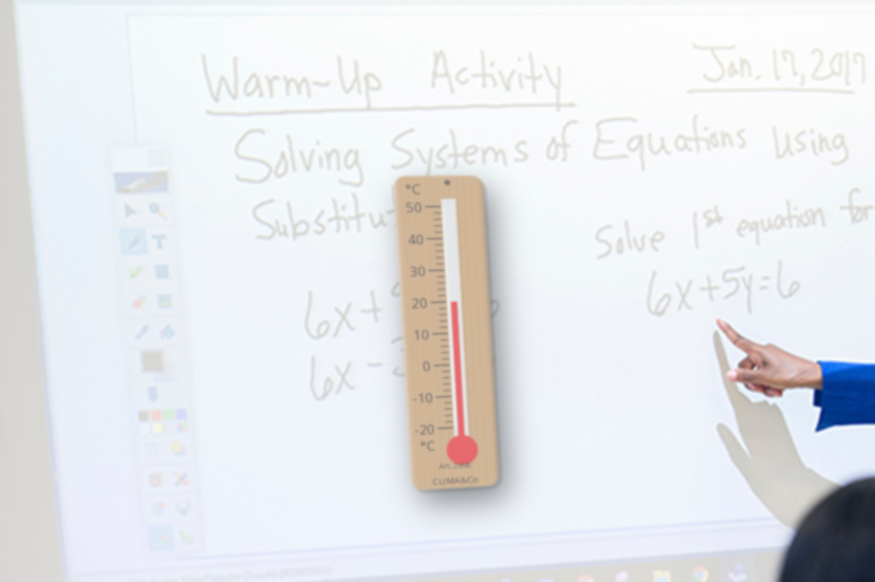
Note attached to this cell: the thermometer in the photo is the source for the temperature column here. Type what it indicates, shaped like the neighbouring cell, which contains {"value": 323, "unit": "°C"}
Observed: {"value": 20, "unit": "°C"}
